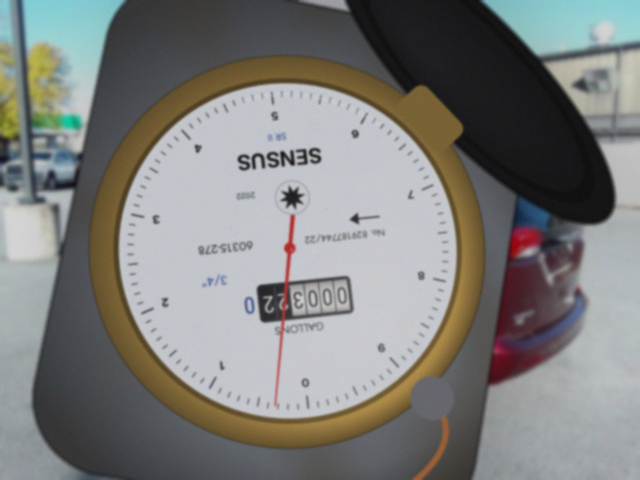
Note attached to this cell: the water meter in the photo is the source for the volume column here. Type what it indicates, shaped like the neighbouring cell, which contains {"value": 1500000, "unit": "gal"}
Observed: {"value": 3220.3, "unit": "gal"}
